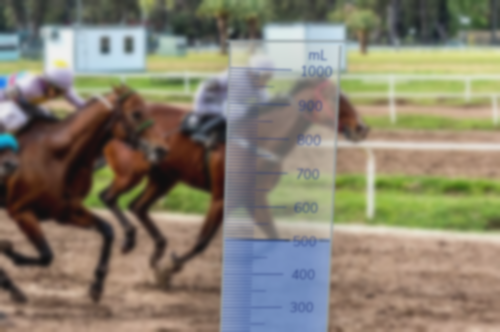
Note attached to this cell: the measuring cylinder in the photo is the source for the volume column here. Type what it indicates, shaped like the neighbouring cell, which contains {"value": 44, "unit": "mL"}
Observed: {"value": 500, "unit": "mL"}
